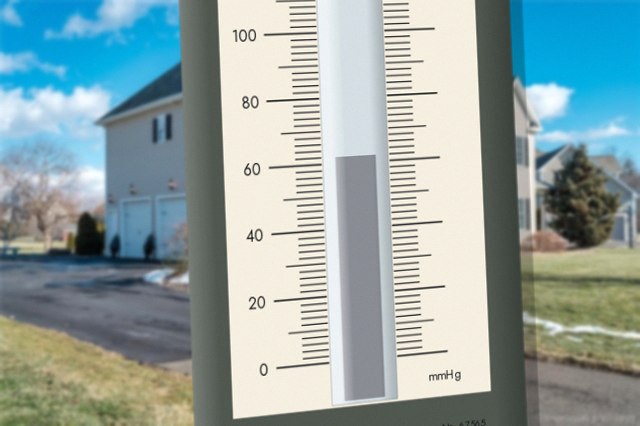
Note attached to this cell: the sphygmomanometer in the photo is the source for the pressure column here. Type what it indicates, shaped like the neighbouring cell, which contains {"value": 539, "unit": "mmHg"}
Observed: {"value": 62, "unit": "mmHg"}
